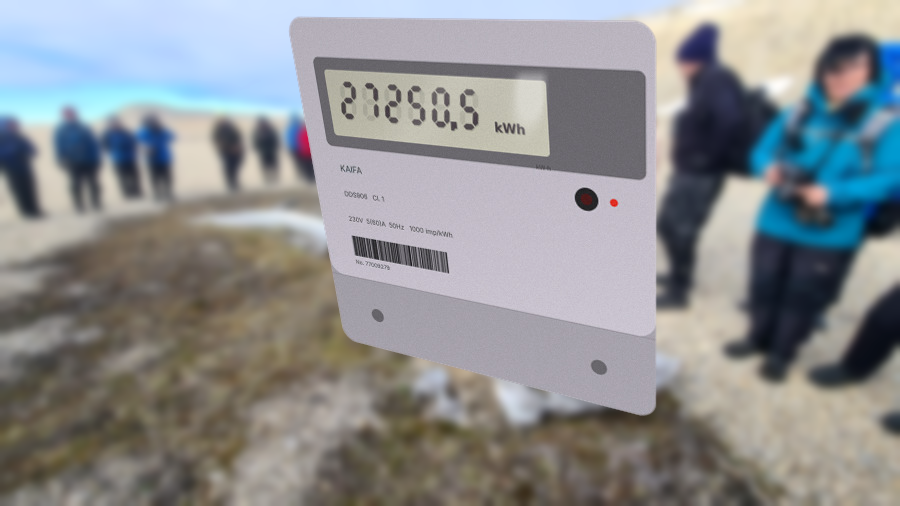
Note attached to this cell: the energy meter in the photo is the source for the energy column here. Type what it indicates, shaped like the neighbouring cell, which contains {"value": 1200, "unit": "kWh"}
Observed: {"value": 27250.5, "unit": "kWh"}
